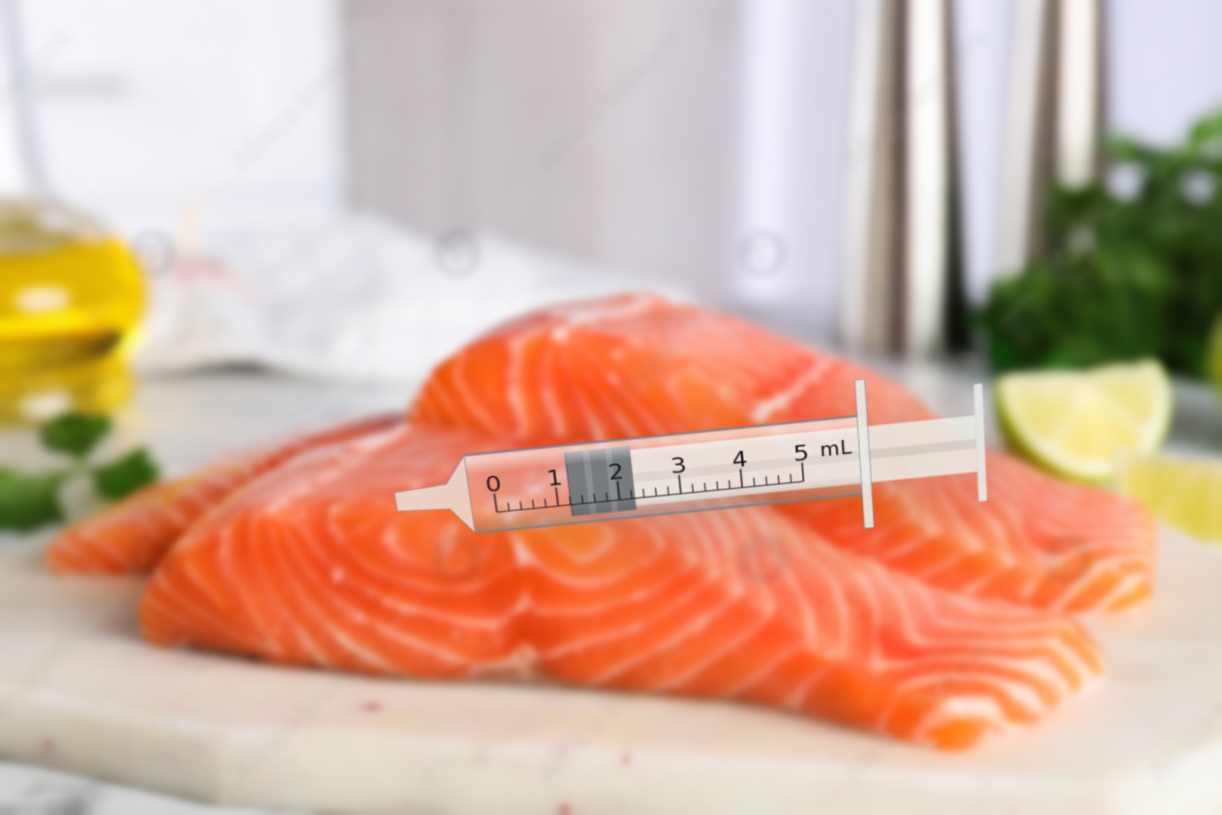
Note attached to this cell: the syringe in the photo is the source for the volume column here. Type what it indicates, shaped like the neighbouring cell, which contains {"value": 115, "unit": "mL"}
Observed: {"value": 1.2, "unit": "mL"}
